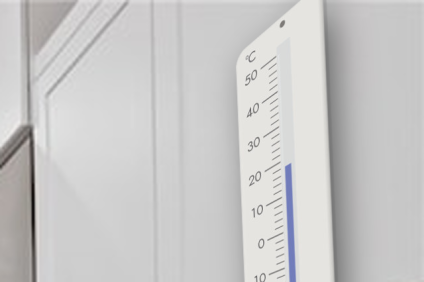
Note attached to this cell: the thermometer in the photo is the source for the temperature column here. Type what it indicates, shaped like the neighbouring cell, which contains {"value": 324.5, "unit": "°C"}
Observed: {"value": 18, "unit": "°C"}
